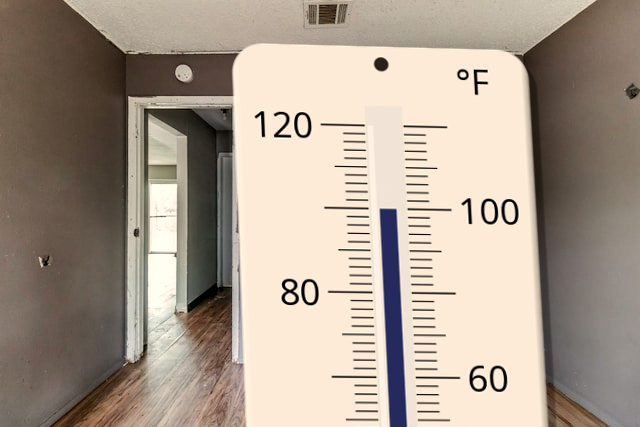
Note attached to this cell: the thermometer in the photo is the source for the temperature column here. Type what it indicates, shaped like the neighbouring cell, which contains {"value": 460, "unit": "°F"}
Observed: {"value": 100, "unit": "°F"}
